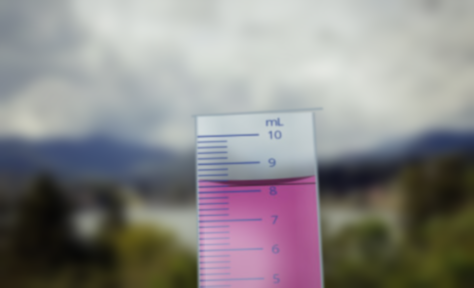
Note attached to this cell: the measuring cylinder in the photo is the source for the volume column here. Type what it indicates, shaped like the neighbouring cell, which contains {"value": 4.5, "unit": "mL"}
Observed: {"value": 8.2, "unit": "mL"}
